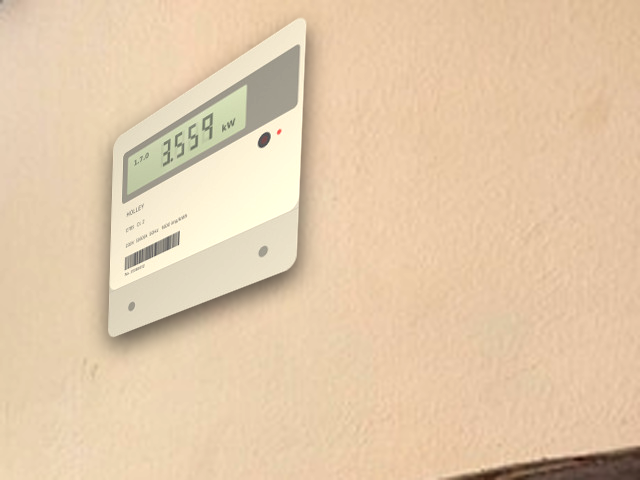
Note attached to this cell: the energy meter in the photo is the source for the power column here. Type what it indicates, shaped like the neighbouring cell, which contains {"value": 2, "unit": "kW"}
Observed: {"value": 3.559, "unit": "kW"}
